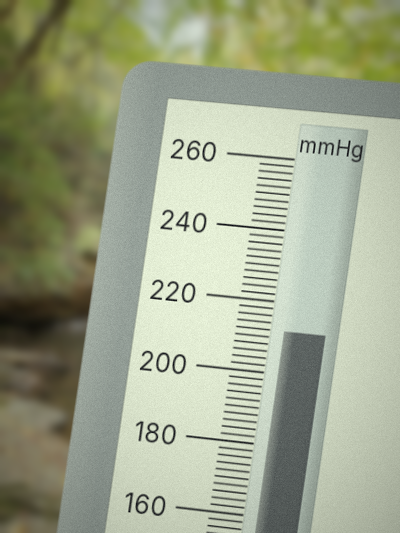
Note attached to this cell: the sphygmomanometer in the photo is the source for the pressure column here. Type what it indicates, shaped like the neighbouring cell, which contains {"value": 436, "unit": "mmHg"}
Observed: {"value": 212, "unit": "mmHg"}
